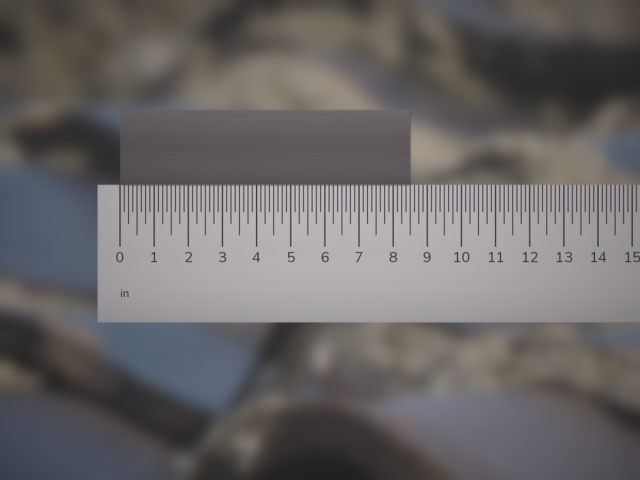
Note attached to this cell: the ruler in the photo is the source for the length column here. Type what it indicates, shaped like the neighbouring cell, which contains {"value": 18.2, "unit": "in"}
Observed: {"value": 8.5, "unit": "in"}
